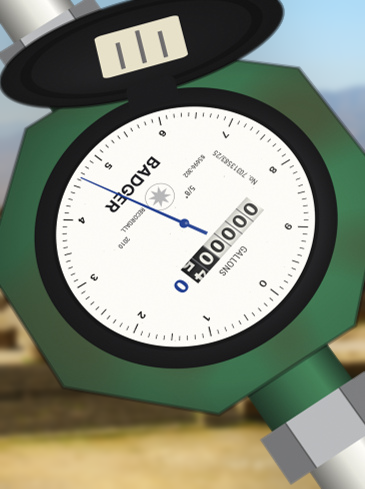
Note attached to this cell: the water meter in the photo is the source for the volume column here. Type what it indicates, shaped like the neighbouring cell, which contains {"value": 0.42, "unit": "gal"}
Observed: {"value": 44.6, "unit": "gal"}
